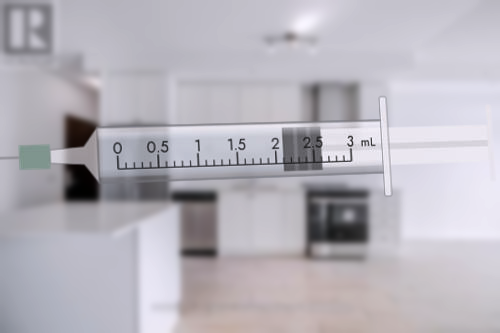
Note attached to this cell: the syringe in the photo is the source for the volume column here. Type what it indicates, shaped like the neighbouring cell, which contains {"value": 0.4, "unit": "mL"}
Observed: {"value": 2.1, "unit": "mL"}
